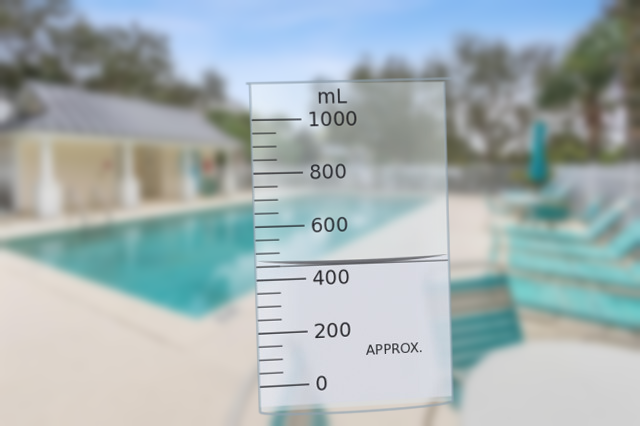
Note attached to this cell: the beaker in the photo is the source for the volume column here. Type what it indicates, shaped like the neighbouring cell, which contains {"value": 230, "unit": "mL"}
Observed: {"value": 450, "unit": "mL"}
